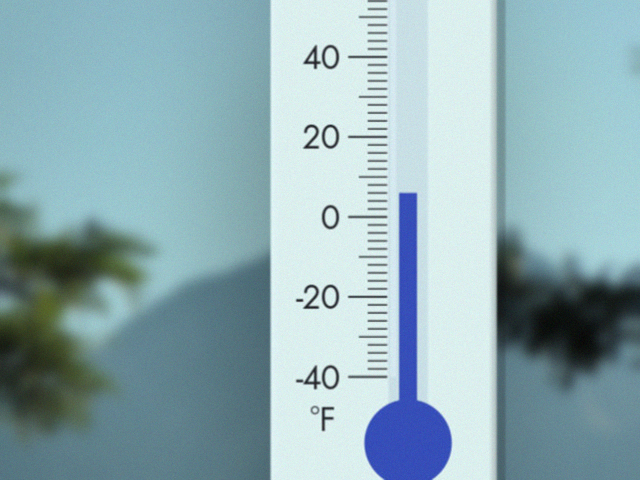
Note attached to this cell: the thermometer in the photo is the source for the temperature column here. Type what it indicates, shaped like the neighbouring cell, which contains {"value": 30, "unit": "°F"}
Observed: {"value": 6, "unit": "°F"}
